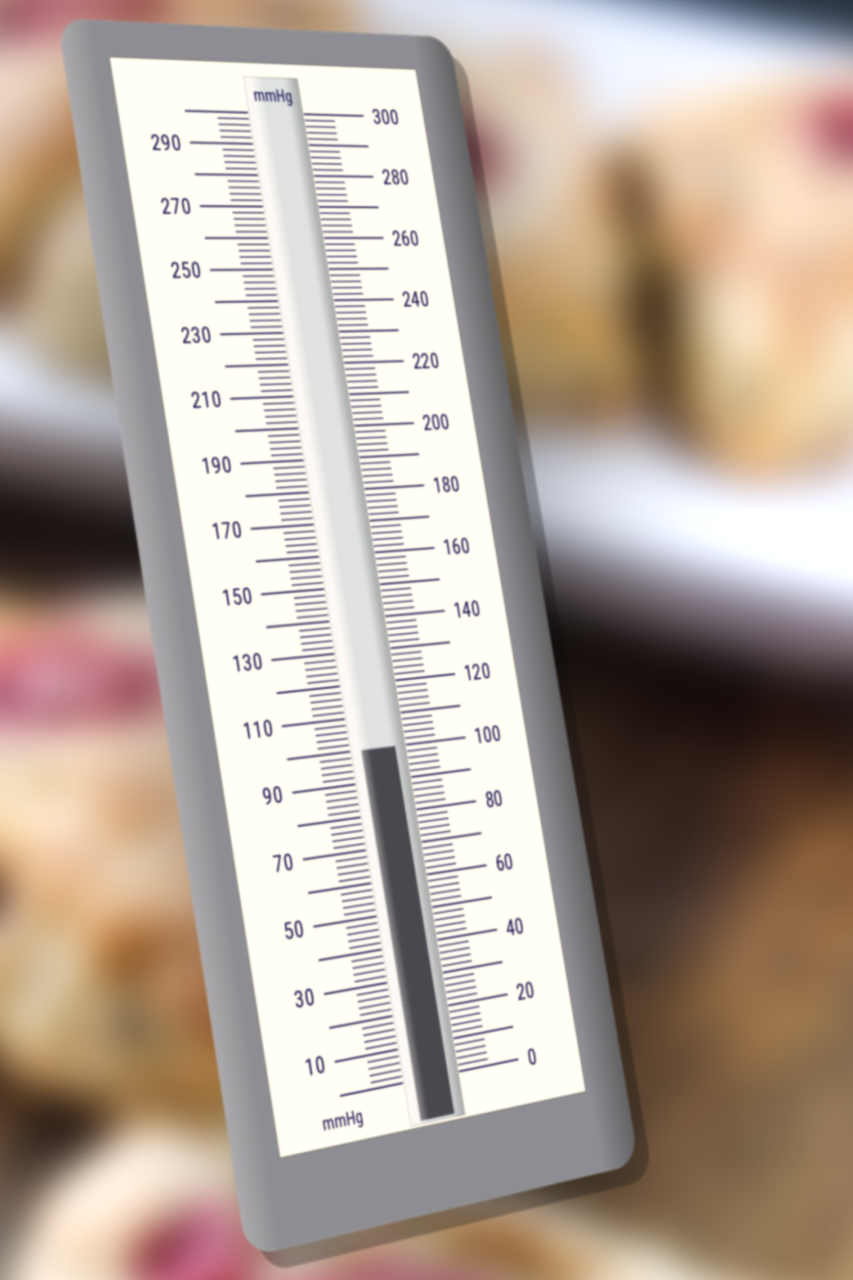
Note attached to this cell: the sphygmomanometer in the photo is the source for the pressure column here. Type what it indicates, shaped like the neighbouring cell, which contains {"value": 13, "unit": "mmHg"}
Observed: {"value": 100, "unit": "mmHg"}
